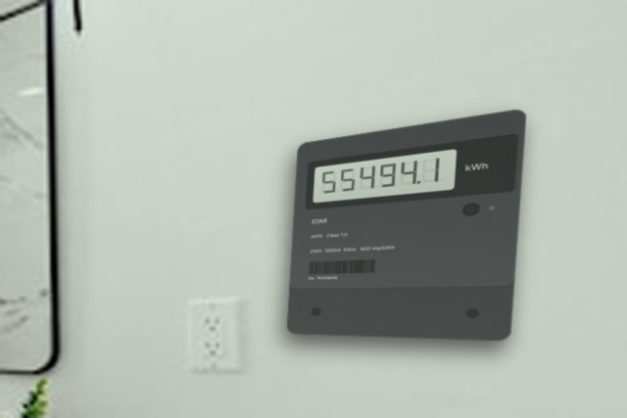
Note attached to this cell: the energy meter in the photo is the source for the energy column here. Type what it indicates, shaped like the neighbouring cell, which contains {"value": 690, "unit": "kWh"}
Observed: {"value": 55494.1, "unit": "kWh"}
